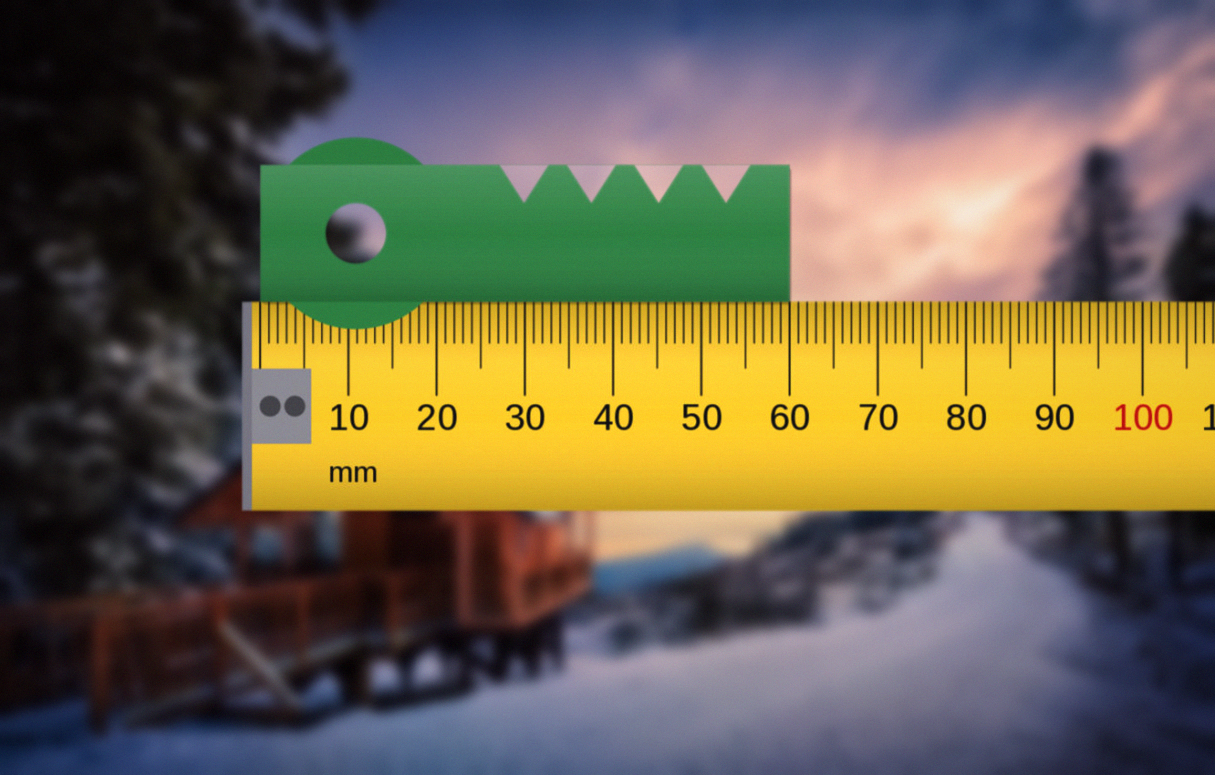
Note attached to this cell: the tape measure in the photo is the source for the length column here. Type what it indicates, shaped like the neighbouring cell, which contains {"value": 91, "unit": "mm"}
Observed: {"value": 60, "unit": "mm"}
